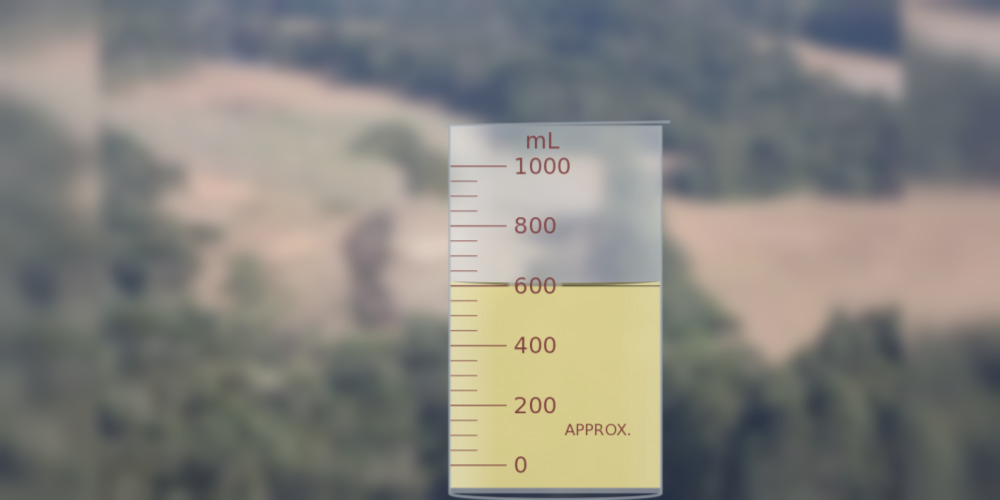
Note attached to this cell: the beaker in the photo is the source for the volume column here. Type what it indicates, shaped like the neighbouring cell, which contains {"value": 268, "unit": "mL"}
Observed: {"value": 600, "unit": "mL"}
